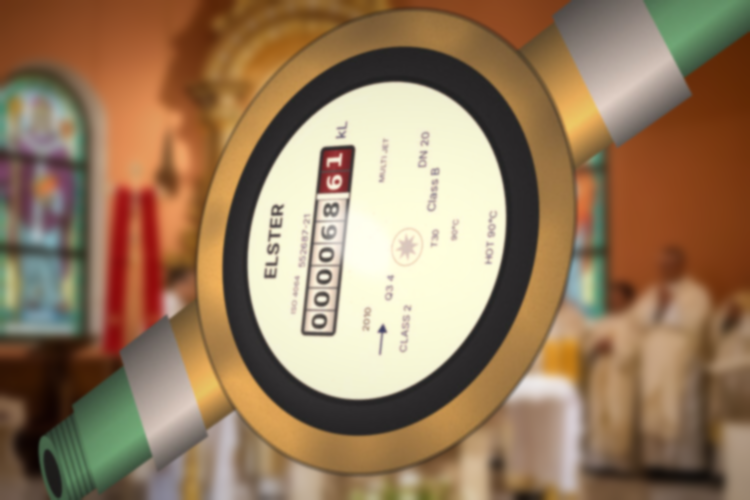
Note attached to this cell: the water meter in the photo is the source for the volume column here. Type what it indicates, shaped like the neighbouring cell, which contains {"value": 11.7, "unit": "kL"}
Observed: {"value": 68.61, "unit": "kL"}
